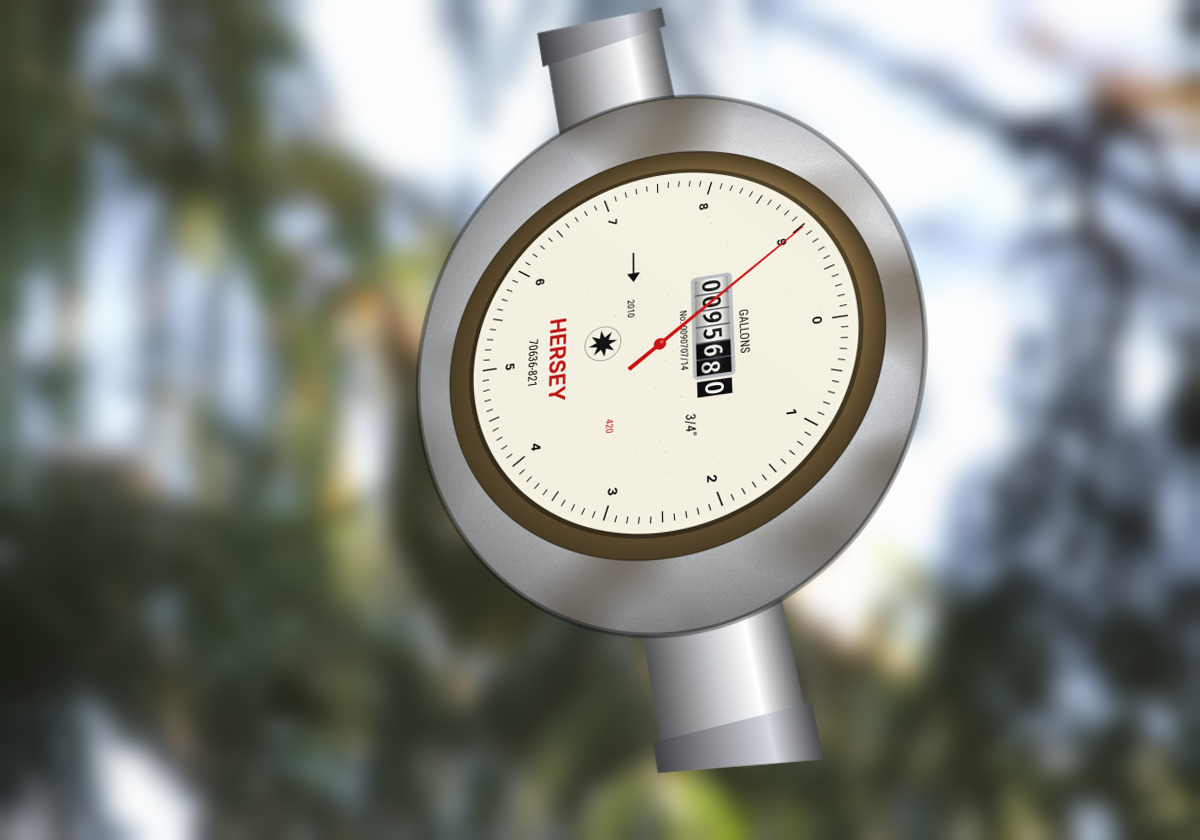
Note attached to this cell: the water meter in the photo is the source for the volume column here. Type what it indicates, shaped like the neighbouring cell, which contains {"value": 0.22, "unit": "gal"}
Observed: {"value": 95679.0, "unit": "gal"}
